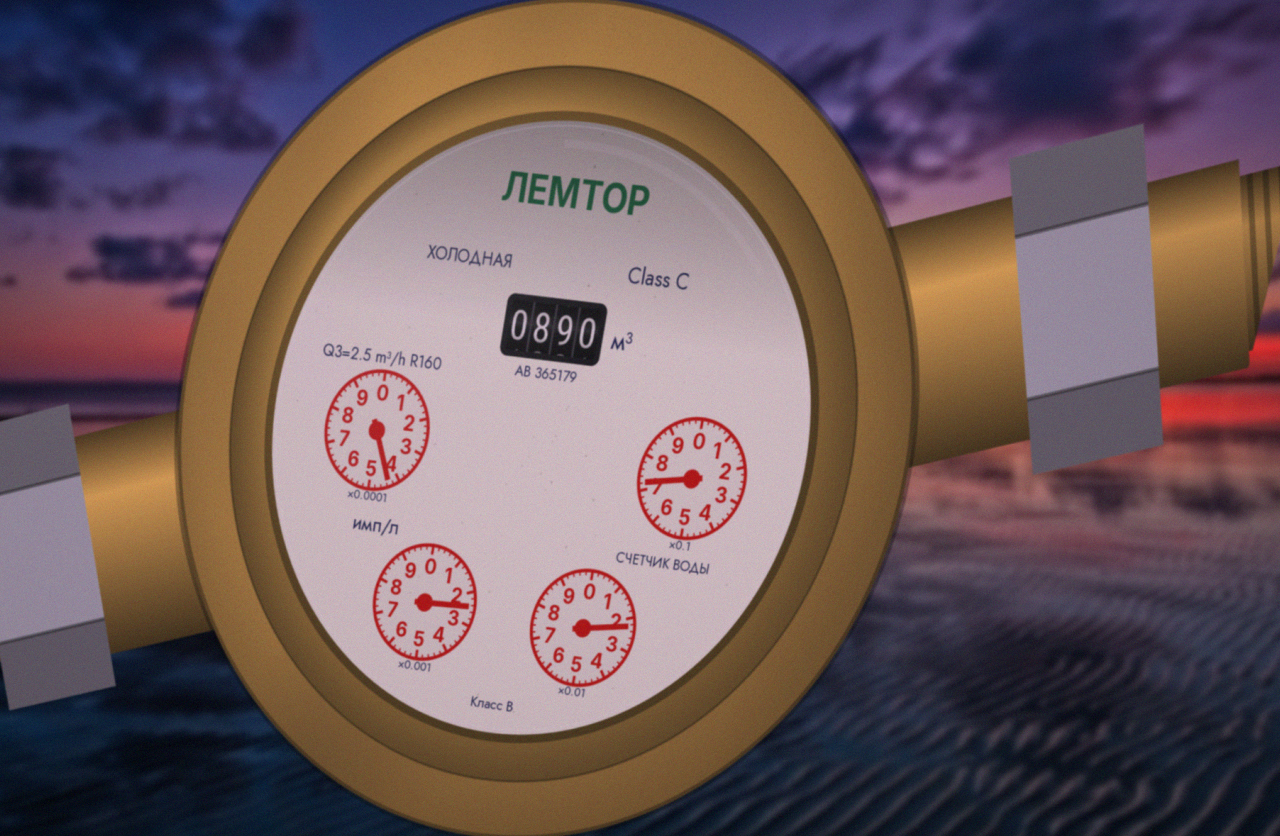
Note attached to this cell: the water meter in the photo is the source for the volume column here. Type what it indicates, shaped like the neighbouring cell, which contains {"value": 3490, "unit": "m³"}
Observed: {"value": 890.7224, "unit": "m³"}
